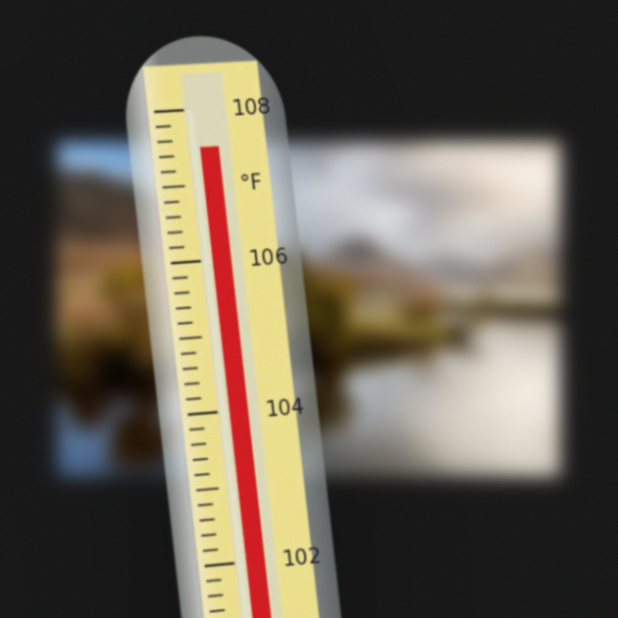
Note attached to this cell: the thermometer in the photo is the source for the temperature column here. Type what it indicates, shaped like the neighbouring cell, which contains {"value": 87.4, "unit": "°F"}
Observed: {"value": 107.5, "unit": "°F"}
